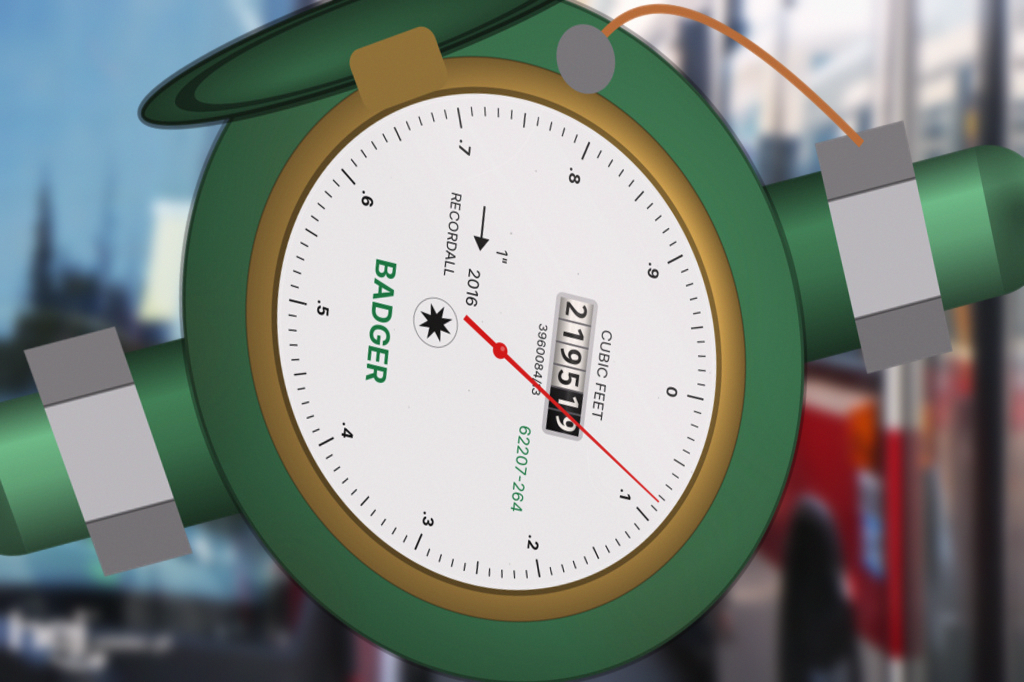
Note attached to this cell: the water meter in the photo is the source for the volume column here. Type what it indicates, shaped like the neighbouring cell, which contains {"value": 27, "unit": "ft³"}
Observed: {"value": 219519.08, "unit": "ft³"}
